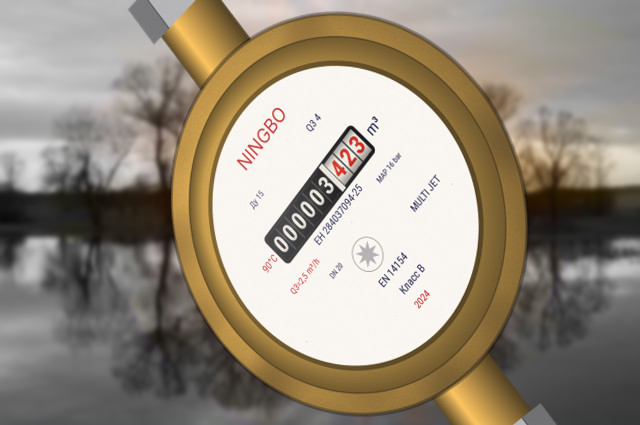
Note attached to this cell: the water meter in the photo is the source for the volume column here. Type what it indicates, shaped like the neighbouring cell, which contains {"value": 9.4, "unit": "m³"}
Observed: {"value": 3.423, "unit": "m³"}
